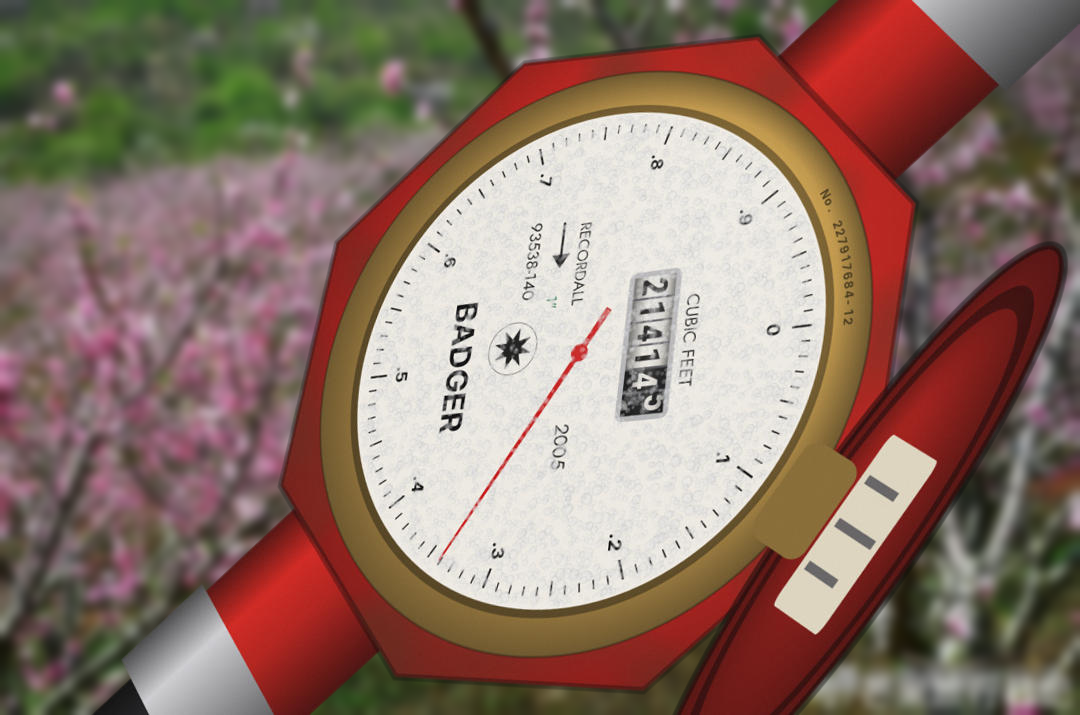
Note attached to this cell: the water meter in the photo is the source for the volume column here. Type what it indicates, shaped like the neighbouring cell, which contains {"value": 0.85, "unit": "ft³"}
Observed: {"value": 214145.34, "unit": "ft³"}
